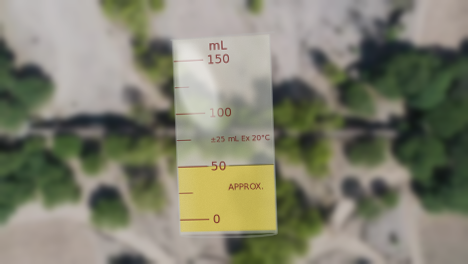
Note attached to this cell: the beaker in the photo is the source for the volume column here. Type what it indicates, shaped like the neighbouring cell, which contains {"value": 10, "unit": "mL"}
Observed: {"value": 50, "unit": "mL"}
